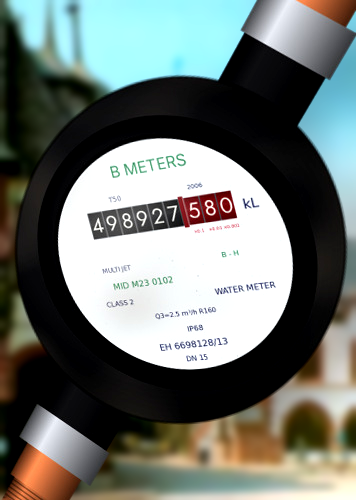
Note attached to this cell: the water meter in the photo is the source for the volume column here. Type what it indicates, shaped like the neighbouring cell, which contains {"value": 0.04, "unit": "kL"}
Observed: {"value": 498927.580, "unit": "kL"}
